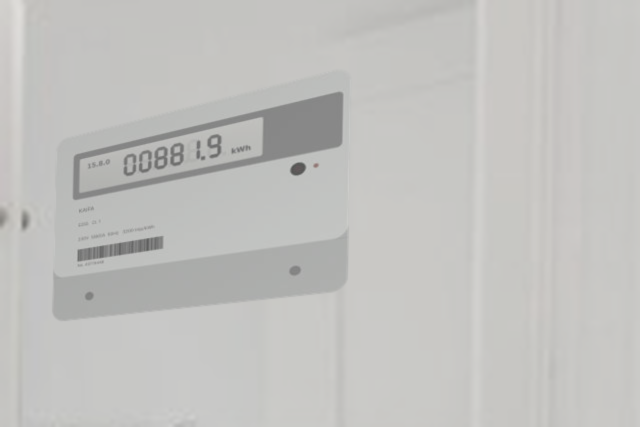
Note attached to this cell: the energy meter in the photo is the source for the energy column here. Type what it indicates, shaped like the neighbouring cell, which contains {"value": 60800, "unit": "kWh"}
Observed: {"value": 881.9, "unit": "kWh"}
